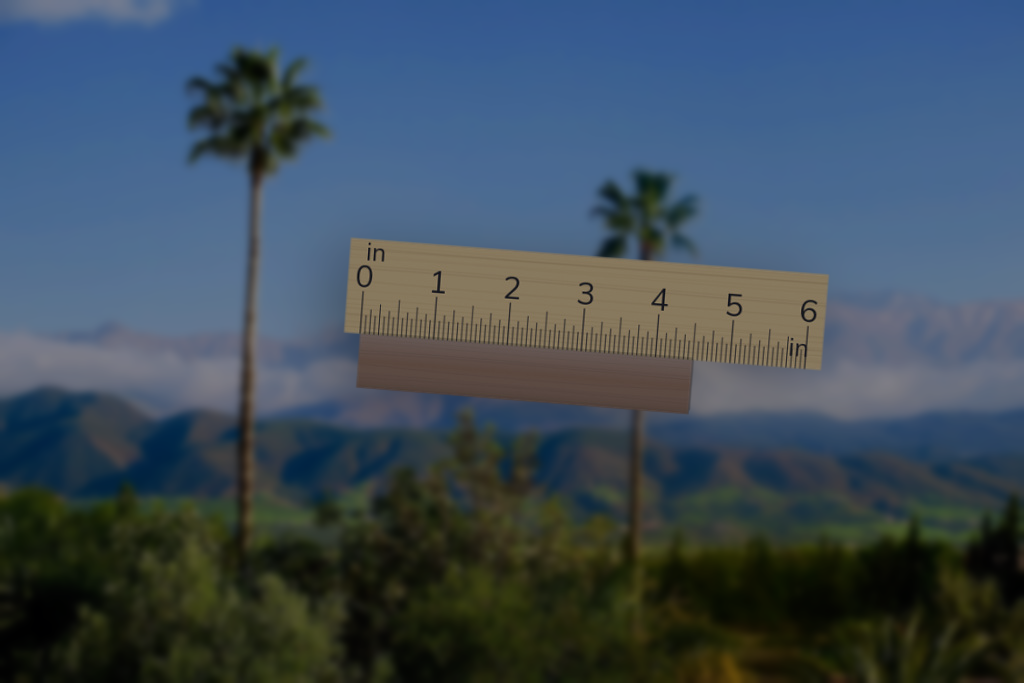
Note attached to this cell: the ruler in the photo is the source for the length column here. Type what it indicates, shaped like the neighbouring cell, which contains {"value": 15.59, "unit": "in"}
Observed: {"value": 4.5, "unit": "in"}
